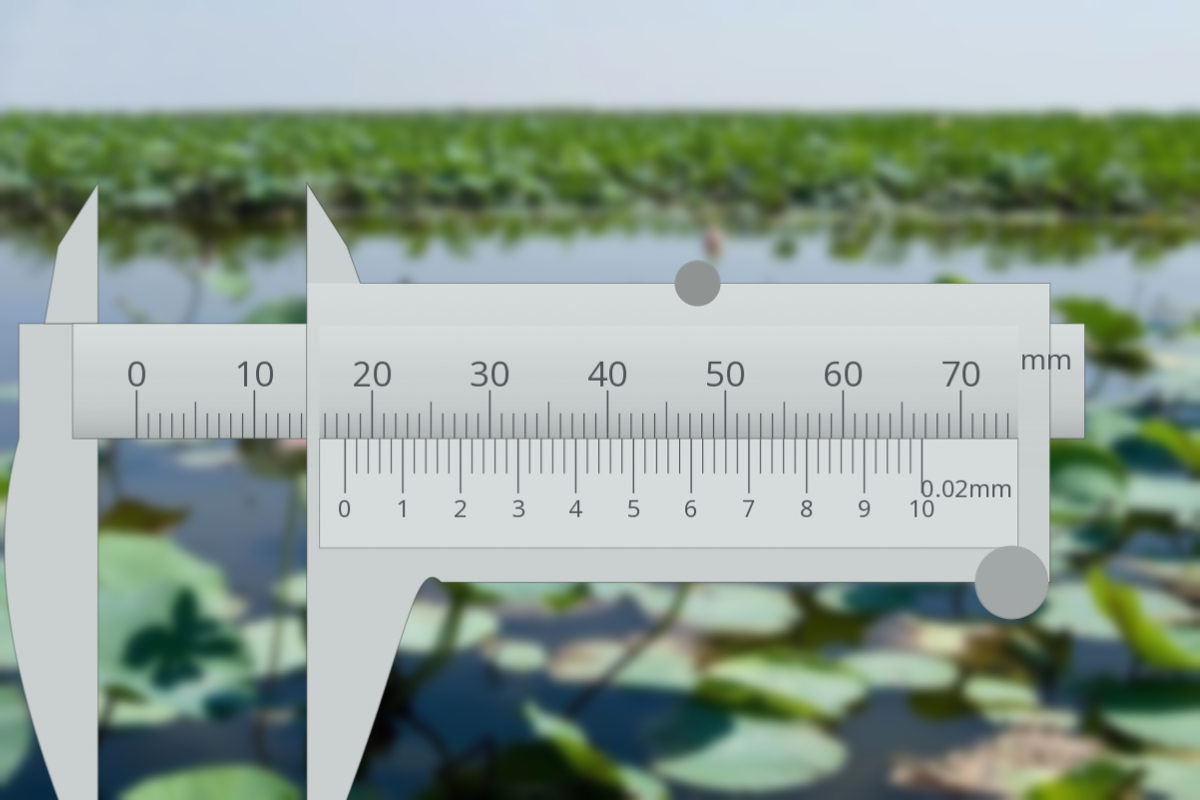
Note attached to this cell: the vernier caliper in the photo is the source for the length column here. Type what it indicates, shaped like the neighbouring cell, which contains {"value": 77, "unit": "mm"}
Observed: {"value": 17.7, "unit": "mm"}
